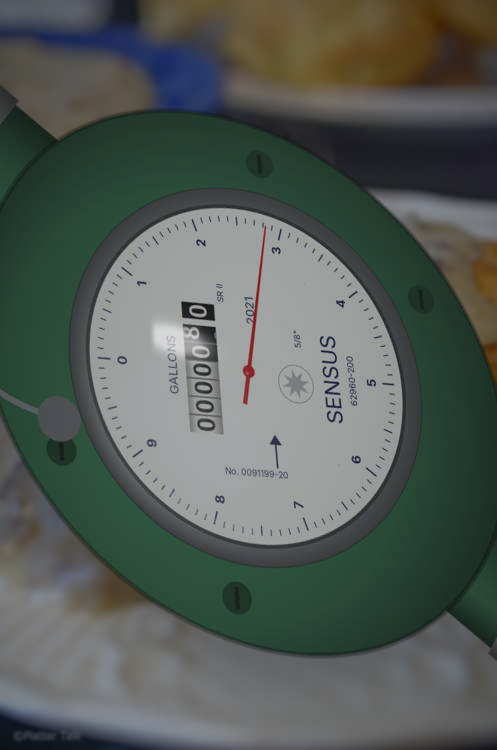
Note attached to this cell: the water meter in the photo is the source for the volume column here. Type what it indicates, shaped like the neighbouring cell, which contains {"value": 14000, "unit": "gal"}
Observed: {"value": 82.8, "unit": "gal"}
